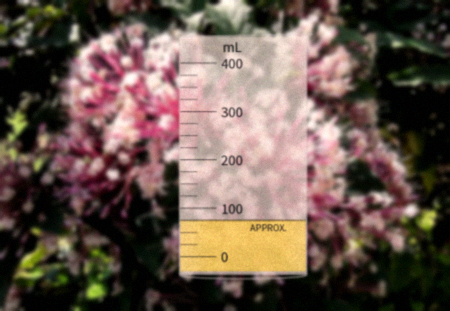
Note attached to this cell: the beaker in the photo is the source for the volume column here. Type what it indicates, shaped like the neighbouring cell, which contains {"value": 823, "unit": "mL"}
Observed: {"value": 75, "unit": "mL"}
